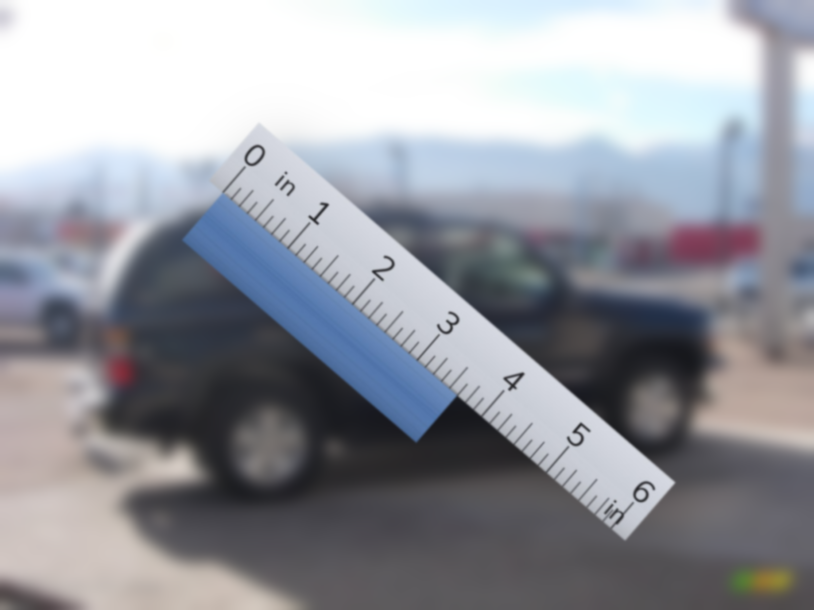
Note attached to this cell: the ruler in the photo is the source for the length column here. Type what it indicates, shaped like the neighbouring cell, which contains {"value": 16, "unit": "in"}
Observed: {"value": 3.625, "unit": "in"}
